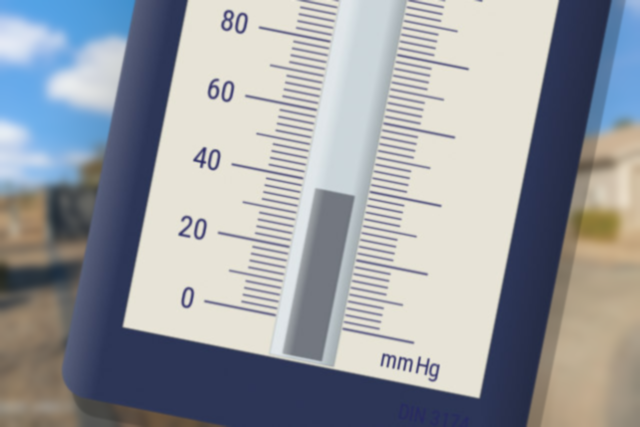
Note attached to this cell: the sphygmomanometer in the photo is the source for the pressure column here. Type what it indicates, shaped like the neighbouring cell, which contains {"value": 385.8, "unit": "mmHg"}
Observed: {"value": 38, "unit": "mmHg"}
